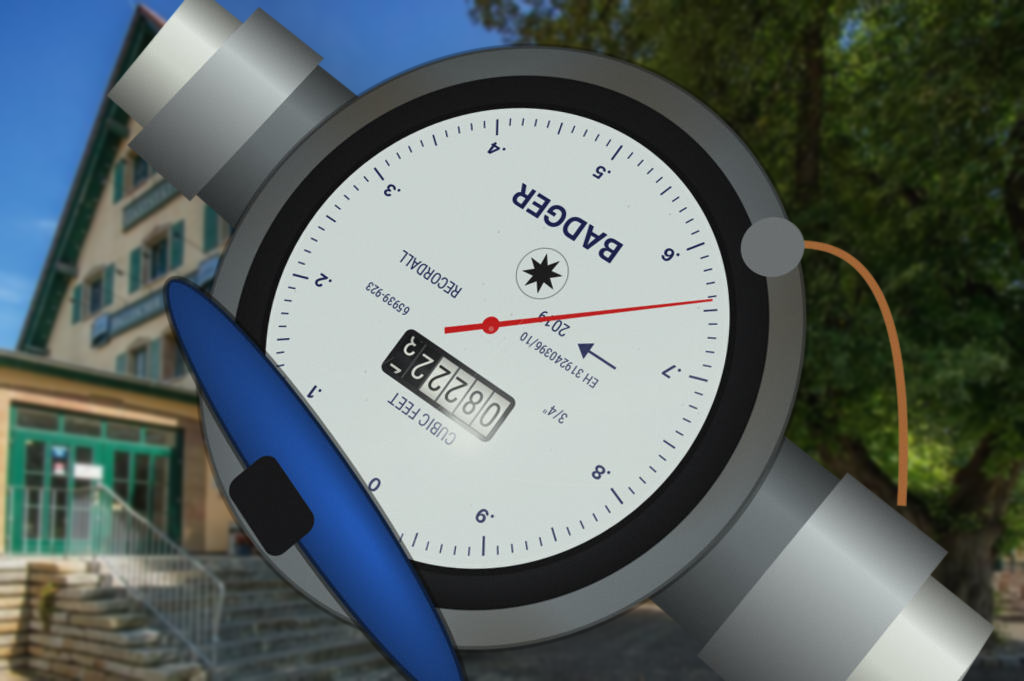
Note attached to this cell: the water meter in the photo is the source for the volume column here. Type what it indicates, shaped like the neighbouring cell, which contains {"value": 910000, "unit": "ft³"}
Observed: {"value": 82222.64, "unit": "ft³"}
